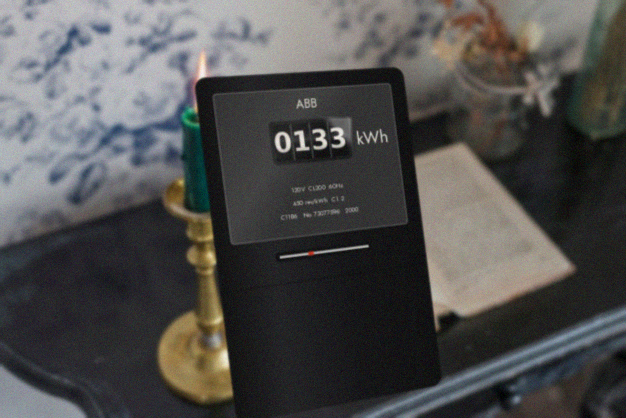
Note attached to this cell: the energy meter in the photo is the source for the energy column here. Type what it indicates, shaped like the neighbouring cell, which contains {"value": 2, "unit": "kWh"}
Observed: {"value": 133, "unit": "kWh"}
